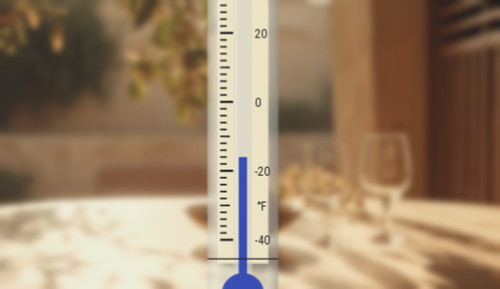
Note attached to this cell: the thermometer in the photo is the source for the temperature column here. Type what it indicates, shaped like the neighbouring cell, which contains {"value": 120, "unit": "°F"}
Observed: {"value": -16, "unit": "°F"}
